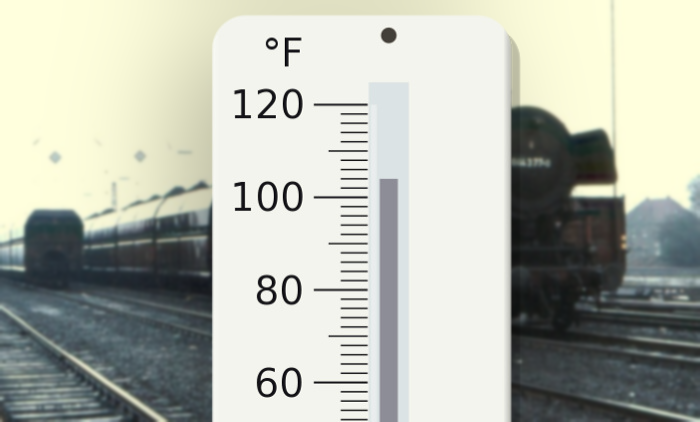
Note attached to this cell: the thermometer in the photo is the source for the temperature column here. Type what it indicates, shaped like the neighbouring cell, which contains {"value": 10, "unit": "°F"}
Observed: {"value": 104, "unit": "°F"}
